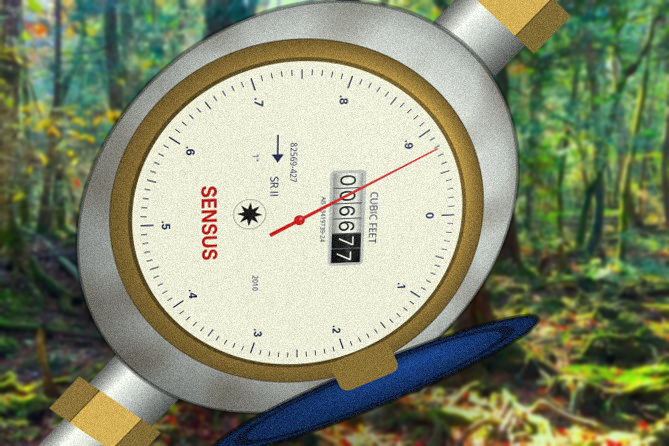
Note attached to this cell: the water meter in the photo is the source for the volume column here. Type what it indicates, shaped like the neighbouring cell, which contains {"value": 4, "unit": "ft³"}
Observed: {"value": 6676.92, "unit": "ft³"}
